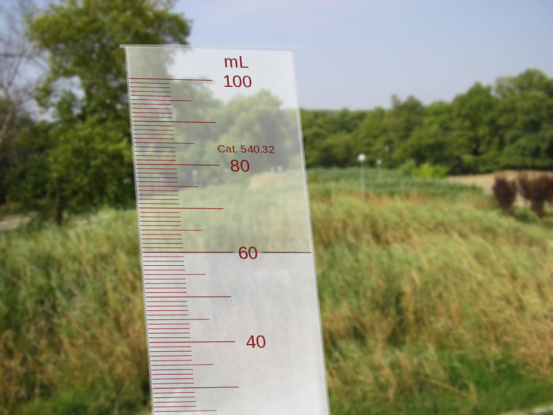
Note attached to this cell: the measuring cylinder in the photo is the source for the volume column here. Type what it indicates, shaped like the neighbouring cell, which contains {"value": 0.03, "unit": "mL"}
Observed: {"value": 60, "unit": "mL"}
